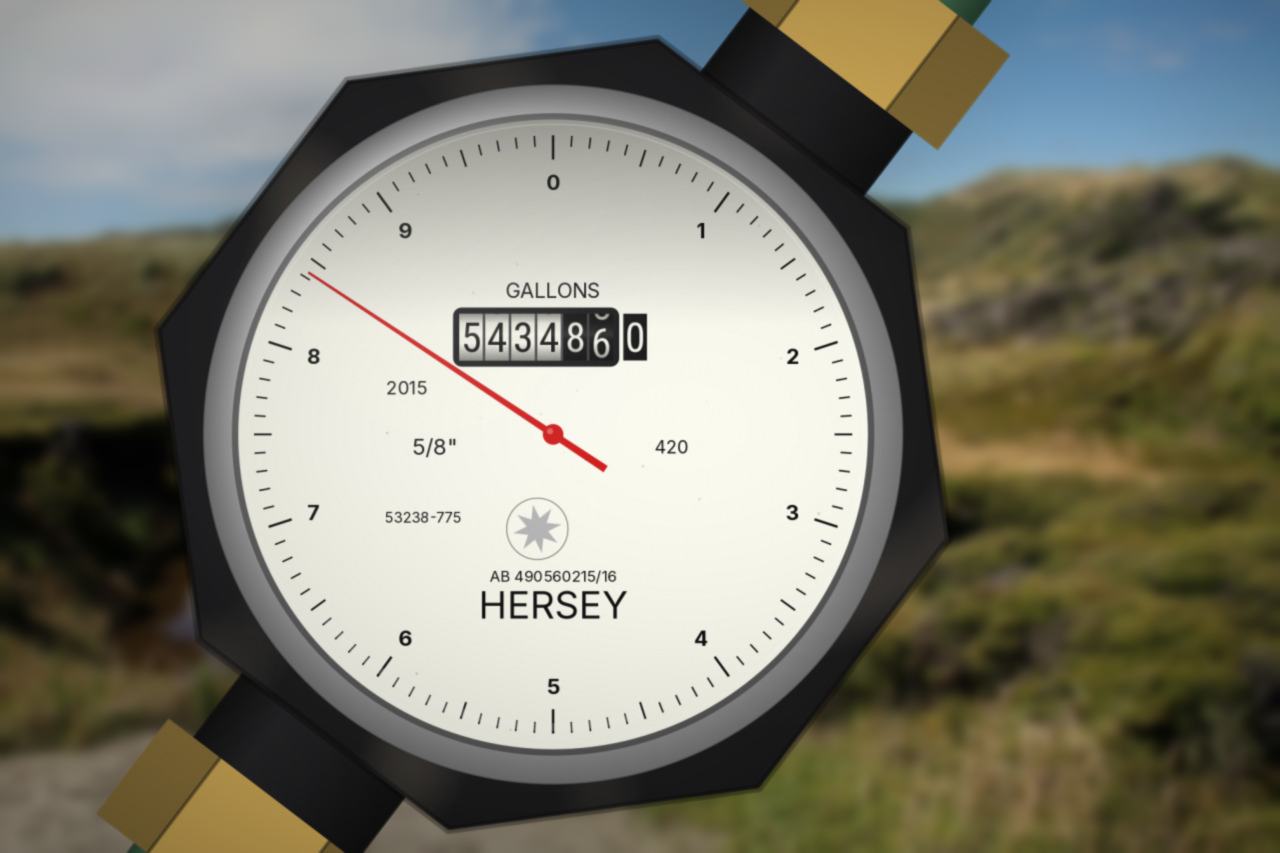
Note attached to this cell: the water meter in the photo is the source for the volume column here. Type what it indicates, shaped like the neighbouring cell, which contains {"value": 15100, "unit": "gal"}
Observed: {"value": 5434858.4, "unit": "gal"}
